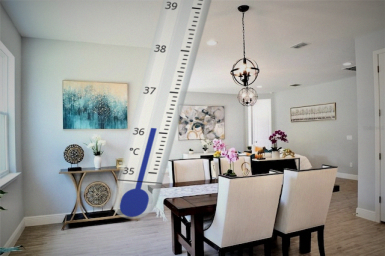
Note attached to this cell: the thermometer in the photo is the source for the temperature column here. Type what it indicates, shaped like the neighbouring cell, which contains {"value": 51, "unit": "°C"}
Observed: {"value": 36.1, "unit": "°C"}
